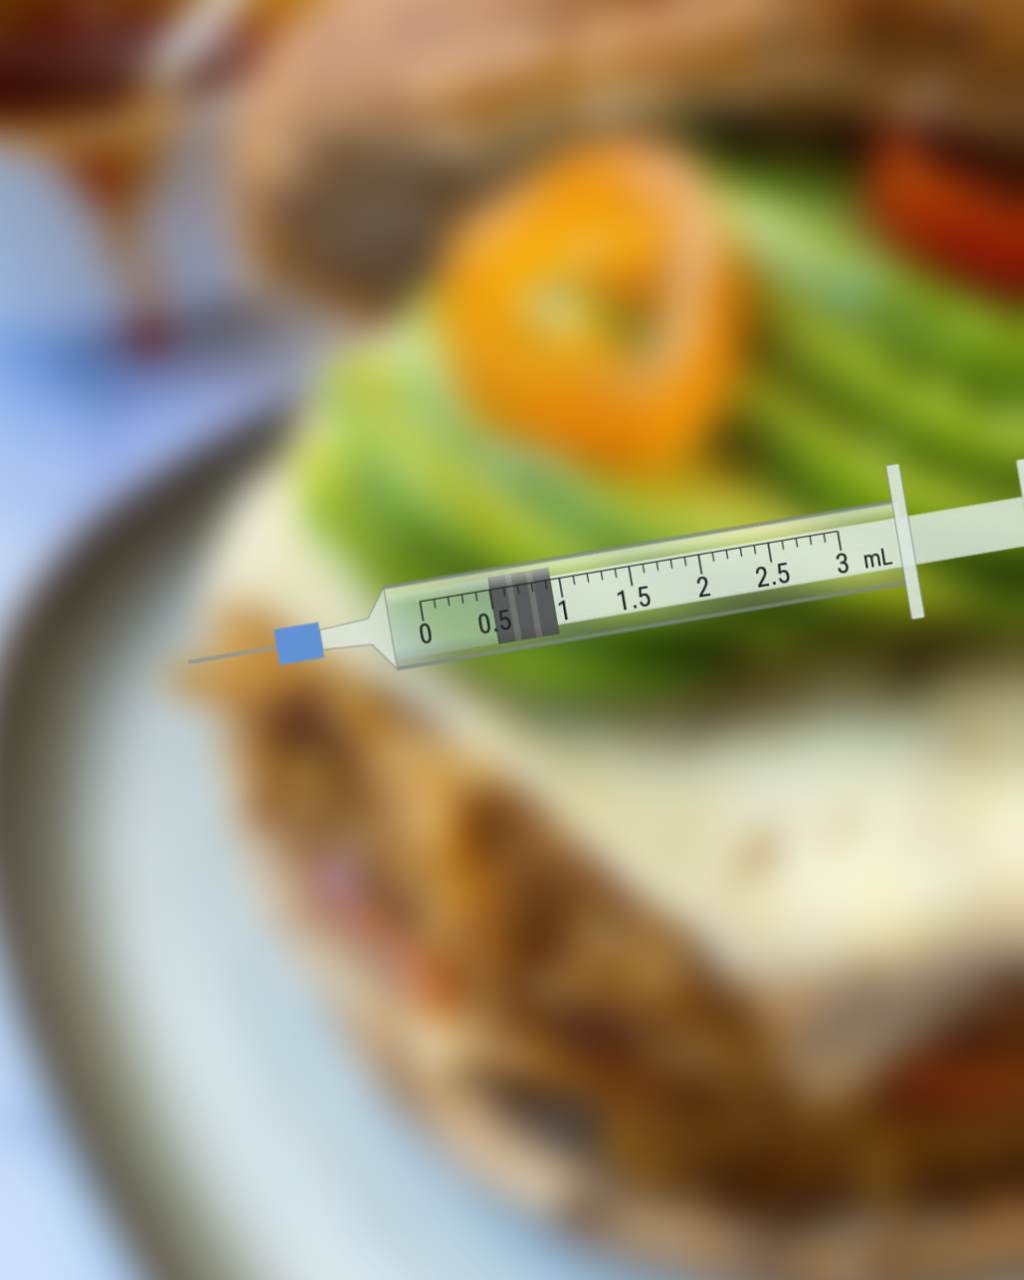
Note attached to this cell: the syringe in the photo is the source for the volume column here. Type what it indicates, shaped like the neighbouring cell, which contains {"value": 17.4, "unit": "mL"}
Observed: {"value": 0.5, "unit": "mL"}
